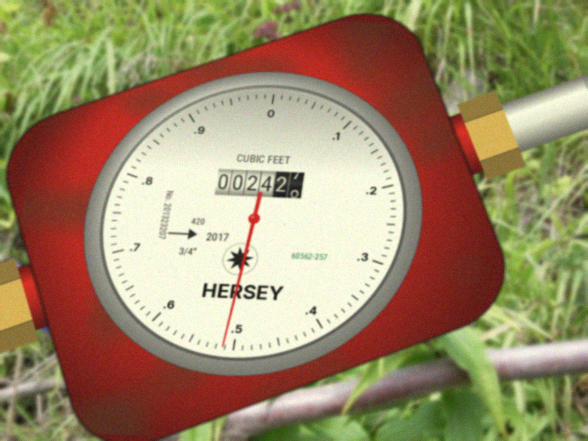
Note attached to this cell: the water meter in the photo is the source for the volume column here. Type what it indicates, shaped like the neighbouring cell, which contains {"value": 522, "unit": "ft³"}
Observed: {"value": 2427.51, "unit": "ft³"}
